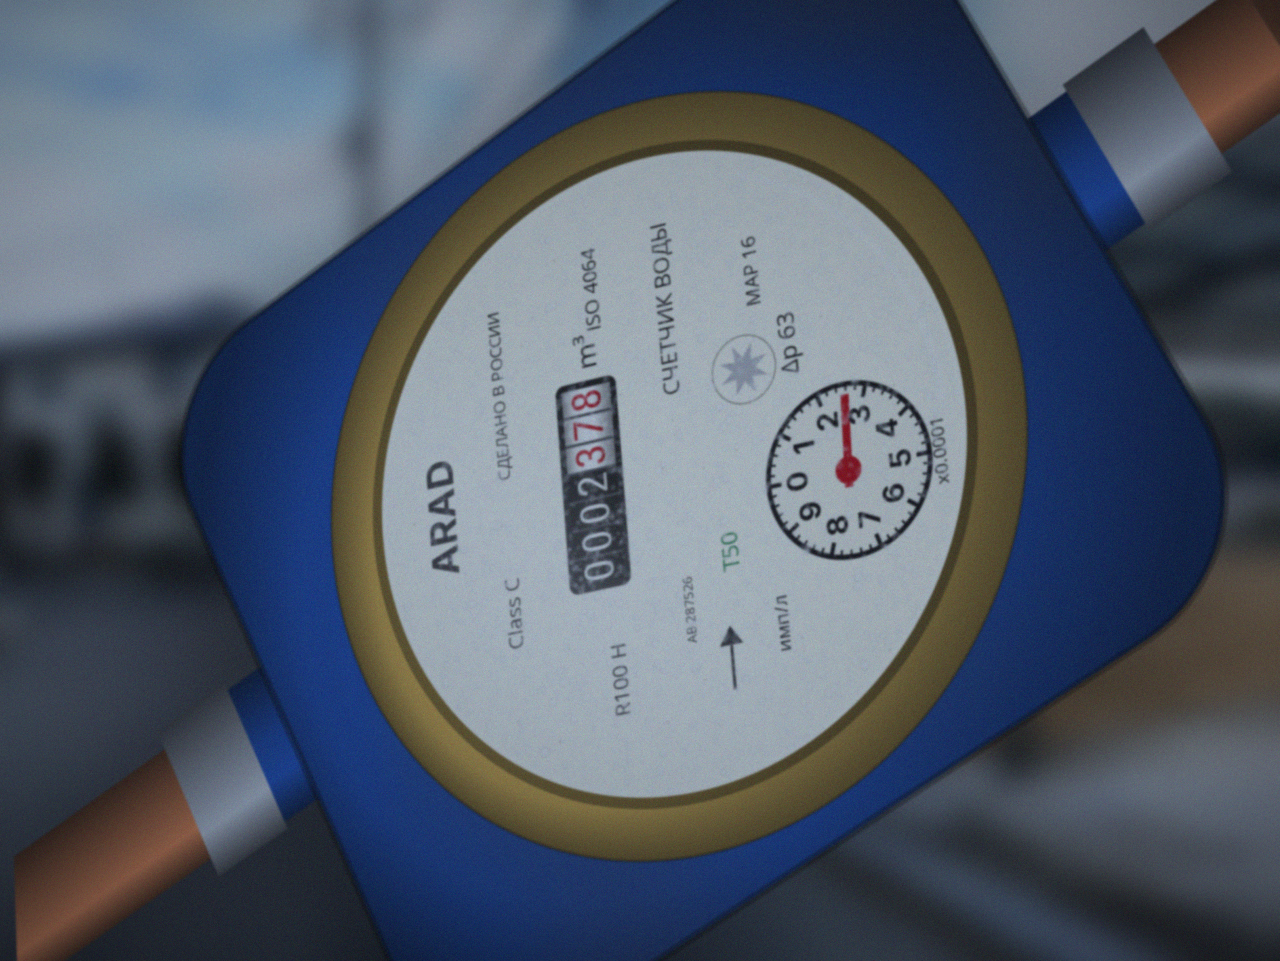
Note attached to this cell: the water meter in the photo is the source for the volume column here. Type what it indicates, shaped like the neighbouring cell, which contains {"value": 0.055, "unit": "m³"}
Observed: {"value": 2.3782, "unit": "m³"}
